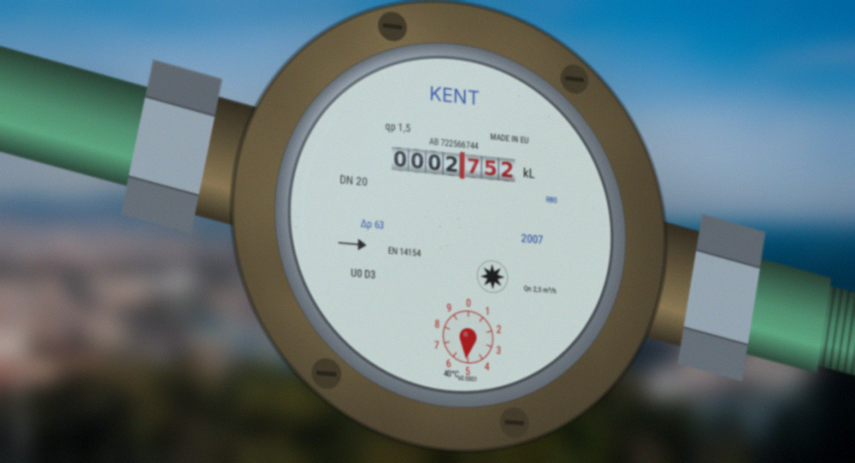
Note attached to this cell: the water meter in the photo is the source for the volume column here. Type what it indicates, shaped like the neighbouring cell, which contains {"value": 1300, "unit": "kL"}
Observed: {"value": 2.7525, "unit": "kL"}
